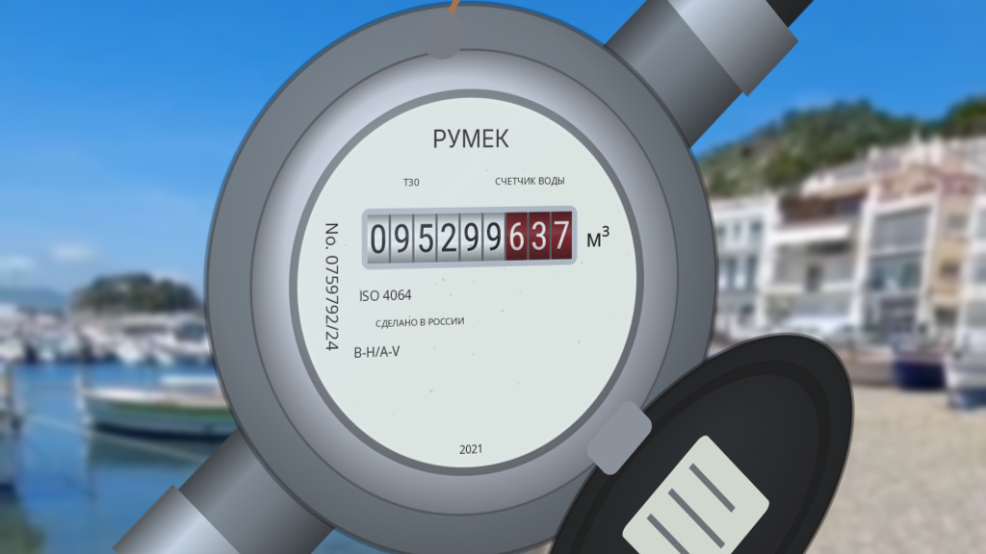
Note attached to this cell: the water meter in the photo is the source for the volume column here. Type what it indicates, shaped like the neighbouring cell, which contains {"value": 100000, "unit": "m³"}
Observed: {"value": 95299.637, "unit": "m³"}
